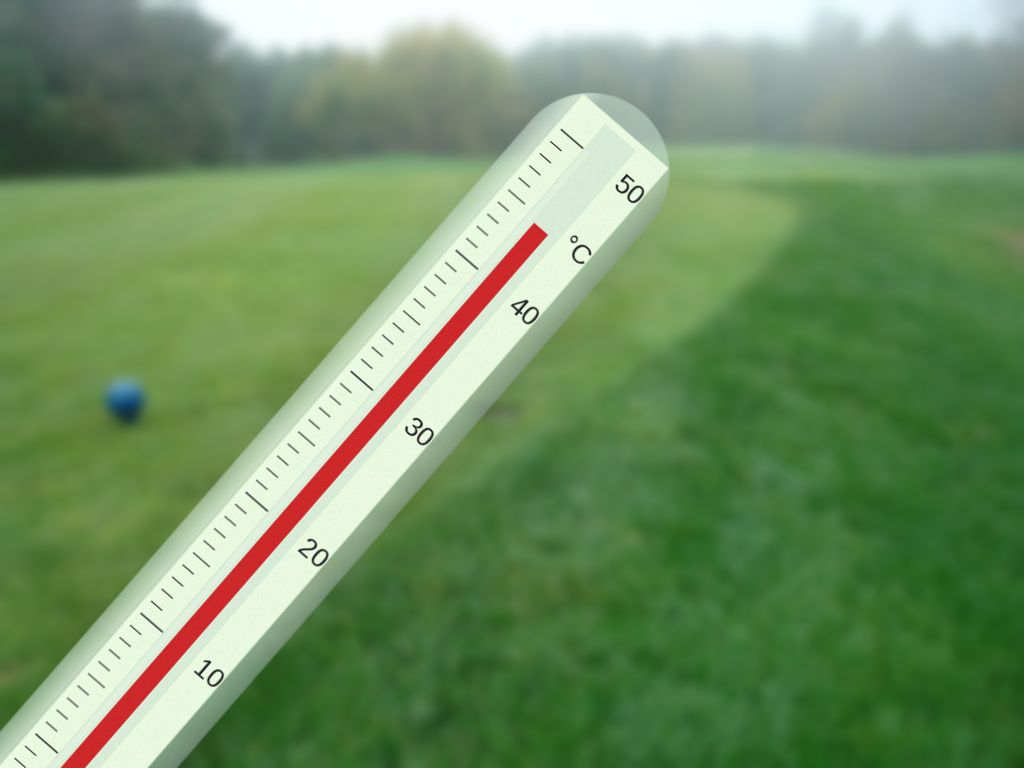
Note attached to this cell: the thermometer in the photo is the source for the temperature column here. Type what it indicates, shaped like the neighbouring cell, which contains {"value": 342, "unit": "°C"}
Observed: {"value": 44.5, "unit": "°C"}
